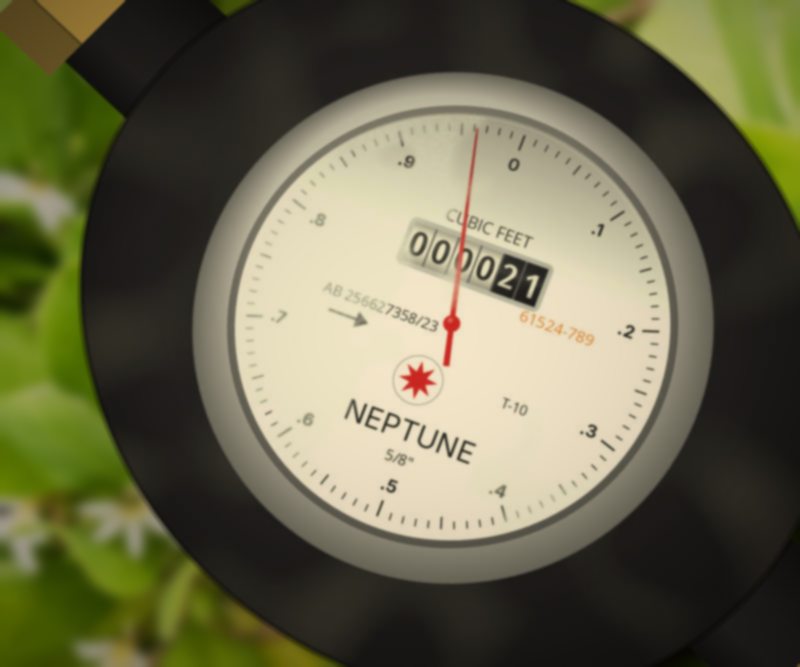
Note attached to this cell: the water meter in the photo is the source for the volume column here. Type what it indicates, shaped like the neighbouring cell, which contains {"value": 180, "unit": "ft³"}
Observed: {"value": 20.96, "unit": "ft³"}
